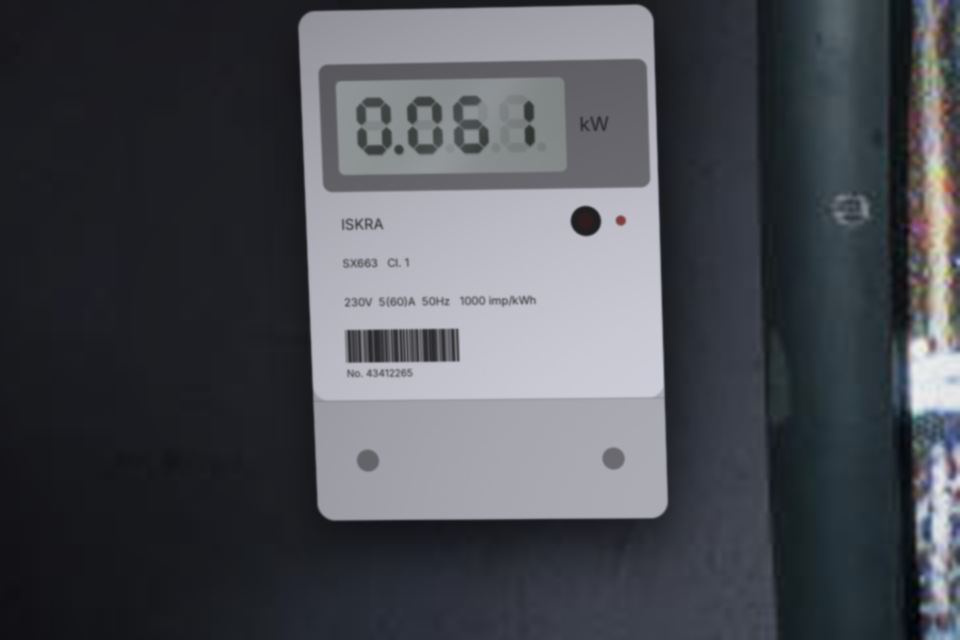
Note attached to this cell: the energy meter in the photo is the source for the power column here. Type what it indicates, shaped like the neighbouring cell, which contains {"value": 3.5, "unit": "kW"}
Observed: {"value": 0.061, "unit": "kW"}
